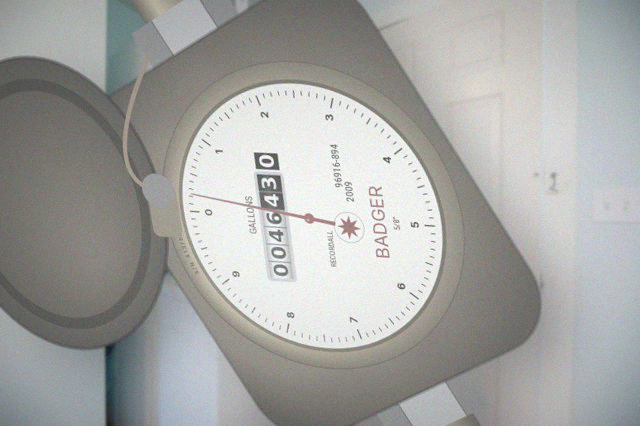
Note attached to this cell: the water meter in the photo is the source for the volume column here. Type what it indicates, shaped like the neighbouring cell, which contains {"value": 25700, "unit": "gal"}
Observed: {"value": 46430.2, "unit": "gal"}
